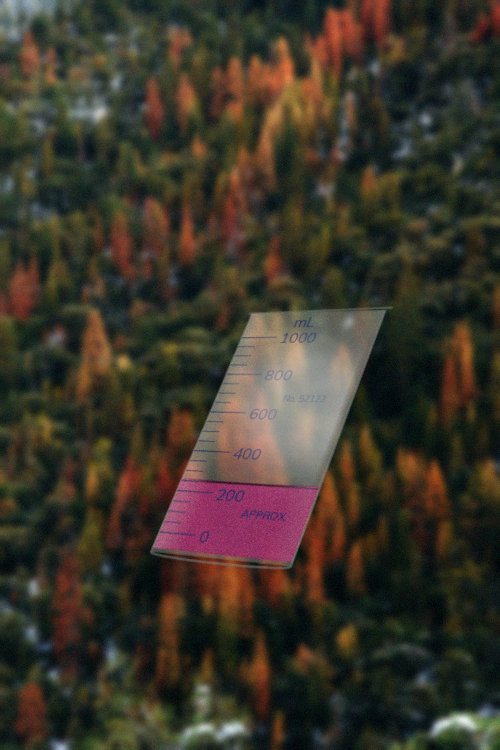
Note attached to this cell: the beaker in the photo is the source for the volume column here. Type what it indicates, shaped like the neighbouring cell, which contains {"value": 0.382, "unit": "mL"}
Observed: {"value": 250, "unit": "mL"}
